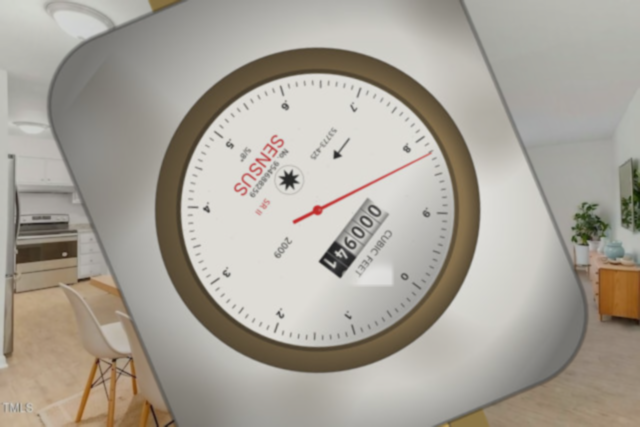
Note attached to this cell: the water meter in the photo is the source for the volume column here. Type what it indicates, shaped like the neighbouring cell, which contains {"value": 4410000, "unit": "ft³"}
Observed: {"value": 940.82, "unit": "ft³"}
